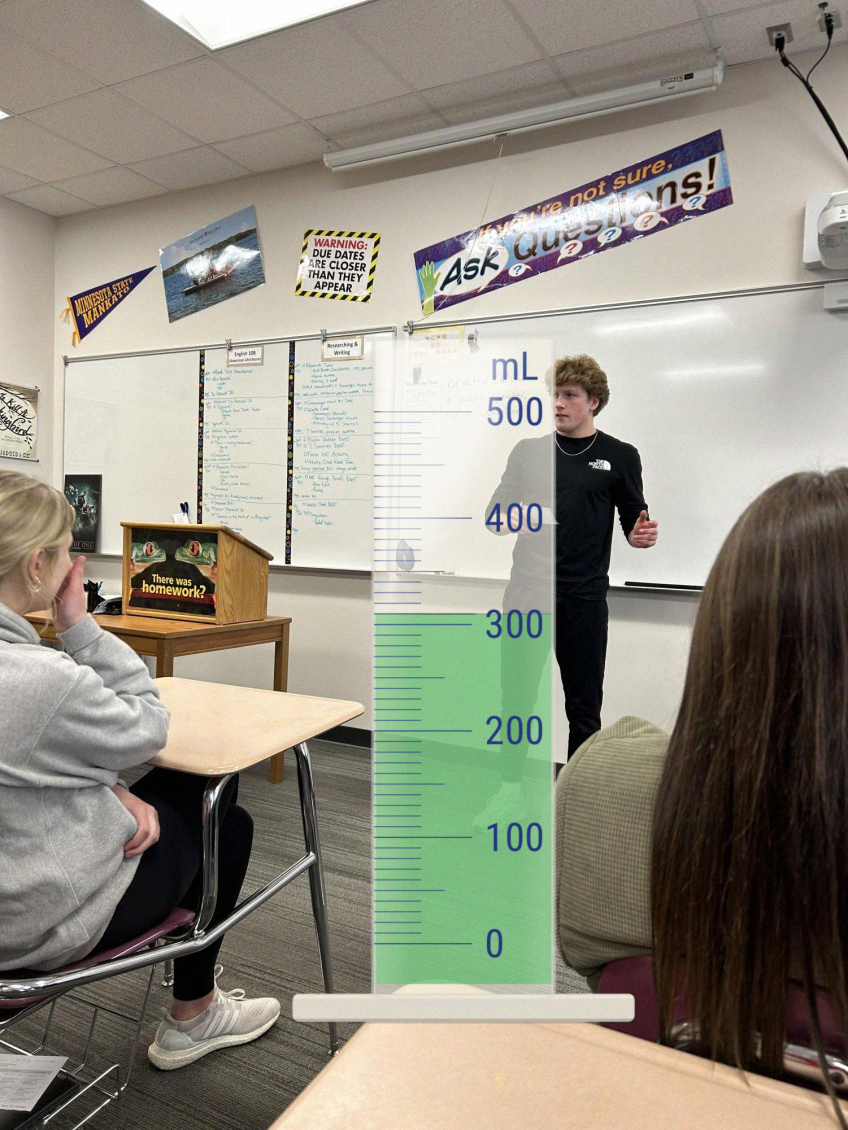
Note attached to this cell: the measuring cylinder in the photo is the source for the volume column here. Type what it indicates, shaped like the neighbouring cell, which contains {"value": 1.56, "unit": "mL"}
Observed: {"value": 310, "unit": "mL"}
